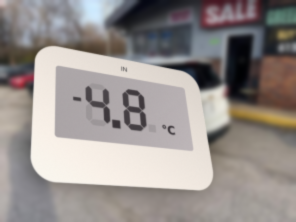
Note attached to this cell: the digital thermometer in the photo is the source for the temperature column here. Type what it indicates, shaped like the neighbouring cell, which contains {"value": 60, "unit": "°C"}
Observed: {"value": -4.8, "unit": "°C"}
